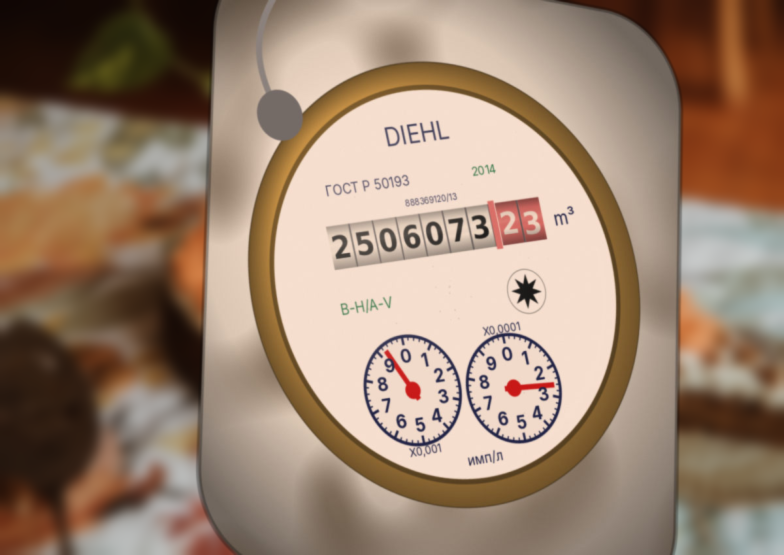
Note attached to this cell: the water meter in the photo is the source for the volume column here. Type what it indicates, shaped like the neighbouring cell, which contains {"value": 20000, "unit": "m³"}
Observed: {"value": 2506073.2292, "unit": "m³"}
